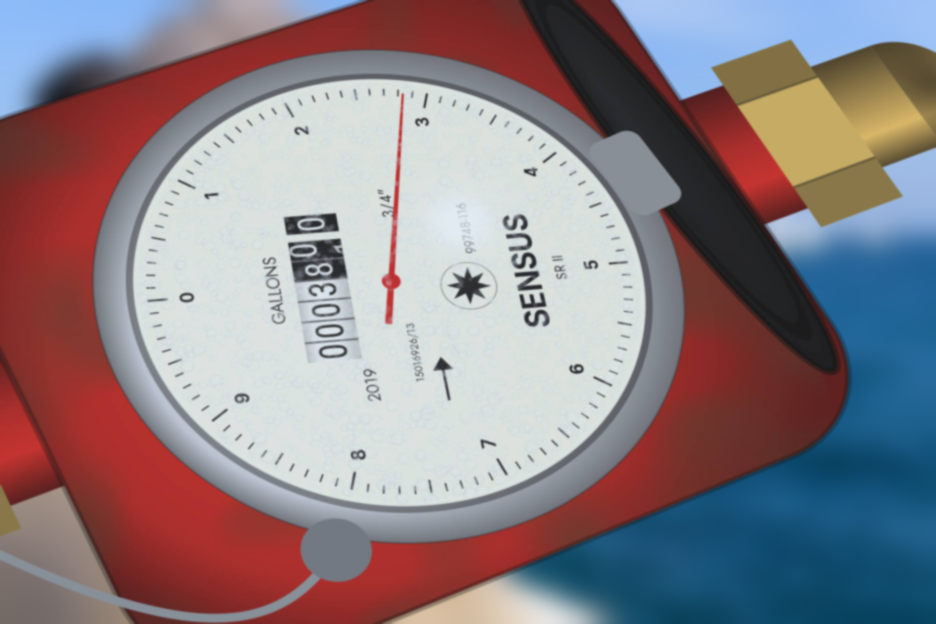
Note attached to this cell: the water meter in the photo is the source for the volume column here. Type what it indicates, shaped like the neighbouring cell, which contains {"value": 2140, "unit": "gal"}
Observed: {"value": 3802.8, "unit": "gal"}
